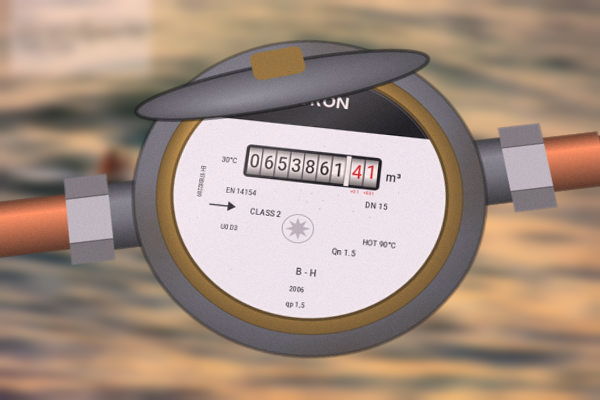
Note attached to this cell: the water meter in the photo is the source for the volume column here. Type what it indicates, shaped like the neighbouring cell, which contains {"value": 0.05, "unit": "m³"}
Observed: {"value": 653861.41, "unit": "m³"}
